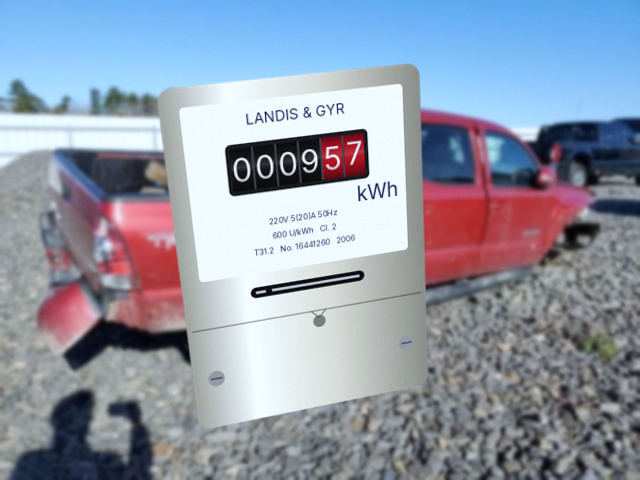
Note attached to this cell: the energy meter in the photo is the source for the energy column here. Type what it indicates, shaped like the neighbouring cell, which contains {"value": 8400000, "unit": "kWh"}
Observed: {"value": 9.57, "unit": "kWh"}
